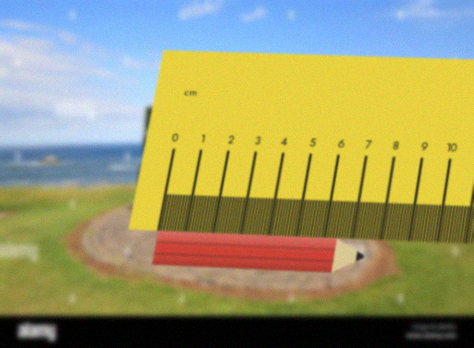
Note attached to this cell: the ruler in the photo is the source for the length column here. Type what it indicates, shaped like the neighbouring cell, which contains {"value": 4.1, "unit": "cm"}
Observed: {"value": 7.5, "unit": "cm"}
